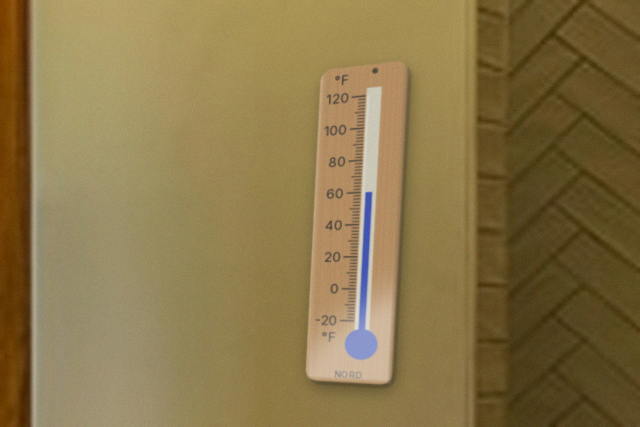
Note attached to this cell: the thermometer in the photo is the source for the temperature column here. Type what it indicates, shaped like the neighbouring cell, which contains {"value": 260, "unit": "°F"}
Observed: {"value": 60, "unit": "°F"}
